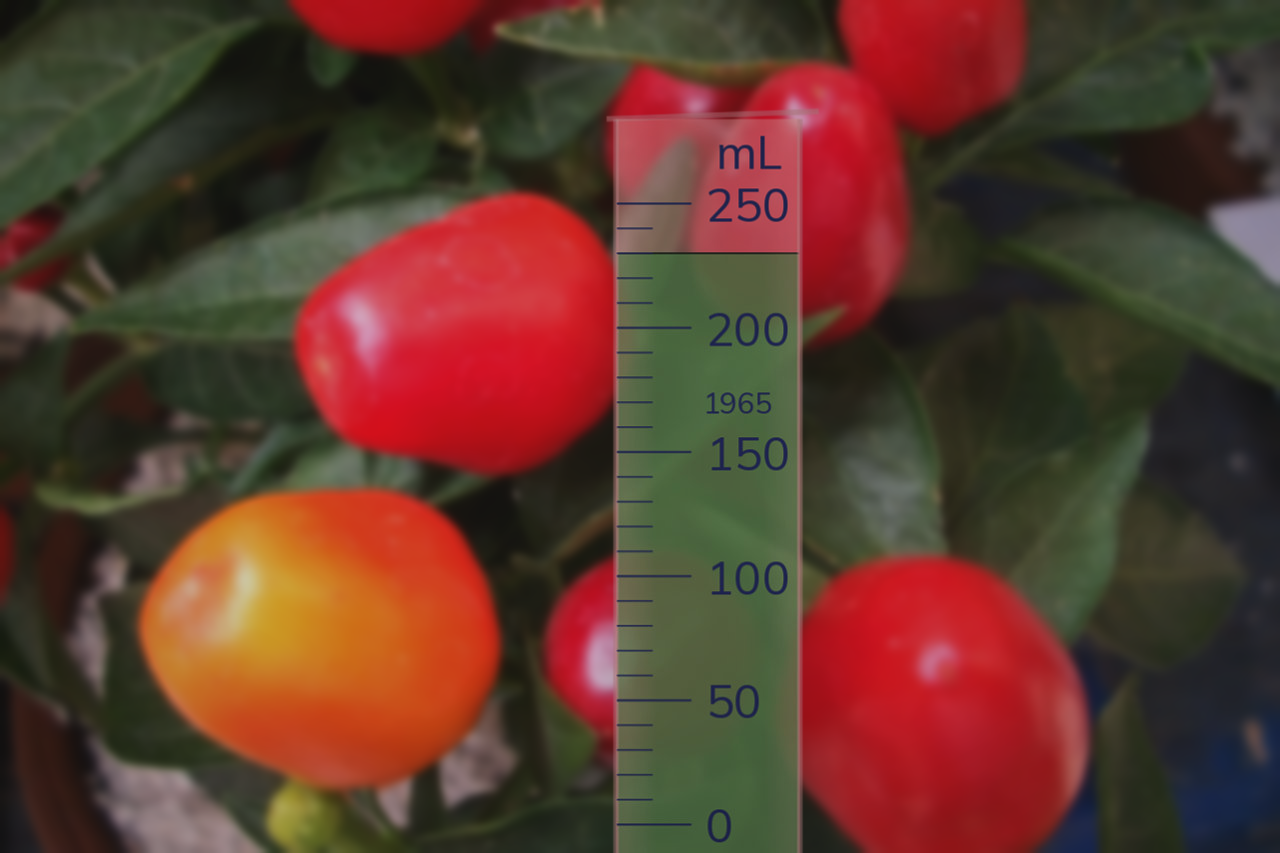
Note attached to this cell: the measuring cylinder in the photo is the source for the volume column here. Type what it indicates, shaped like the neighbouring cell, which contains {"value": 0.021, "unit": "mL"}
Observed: {"value": 230, "unit": "mL"}
